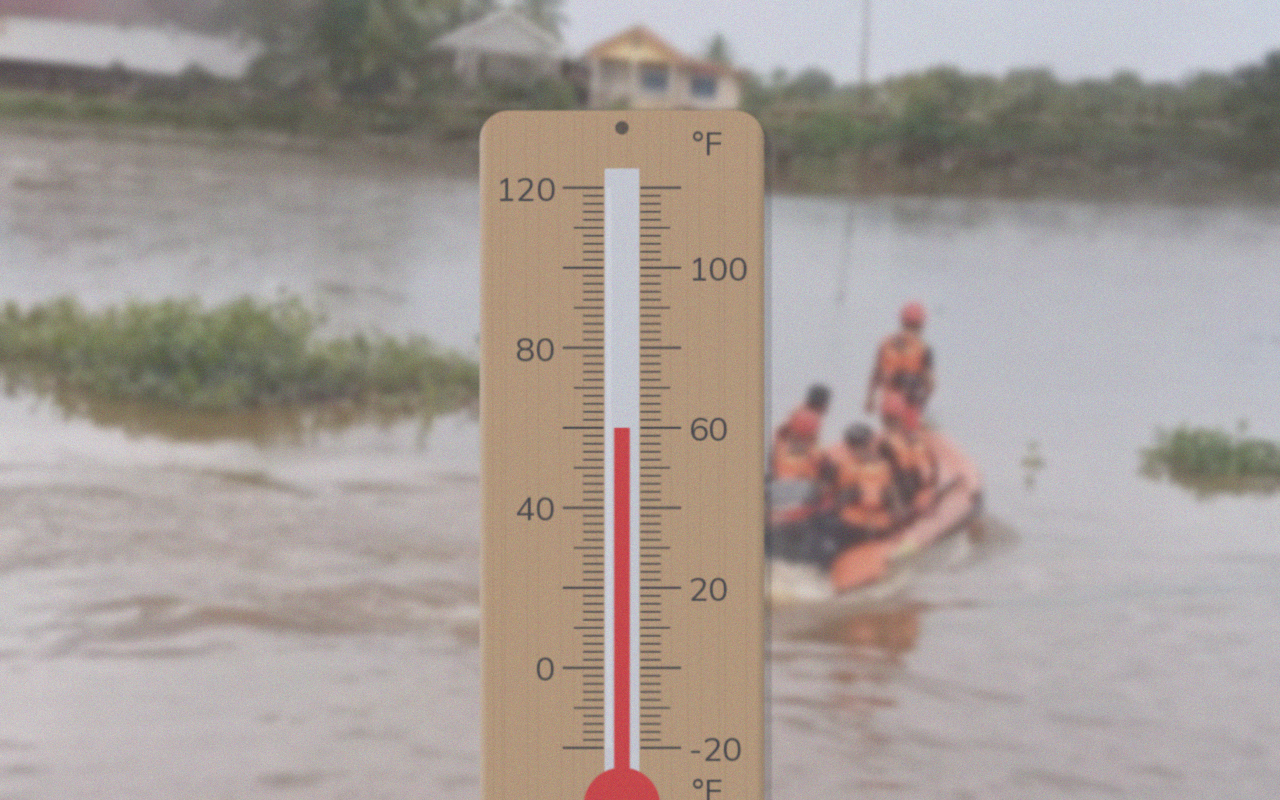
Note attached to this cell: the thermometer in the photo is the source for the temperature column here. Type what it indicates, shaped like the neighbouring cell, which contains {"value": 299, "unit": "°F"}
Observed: {"value": 60, "unit": "°F"}
